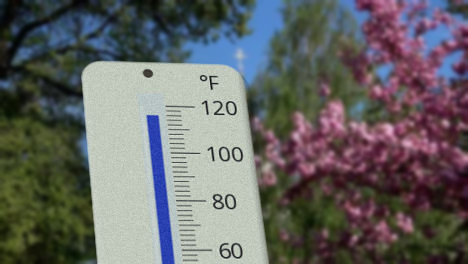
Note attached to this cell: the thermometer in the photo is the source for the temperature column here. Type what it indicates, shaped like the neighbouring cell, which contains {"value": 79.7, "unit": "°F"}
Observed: {"value": 116, "unit": "°F"}
